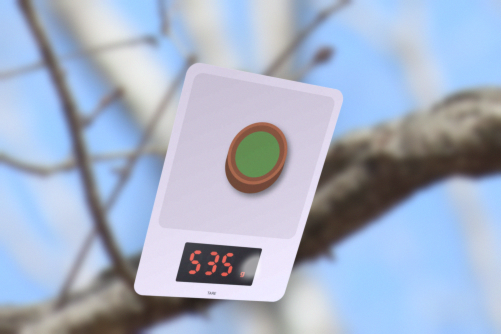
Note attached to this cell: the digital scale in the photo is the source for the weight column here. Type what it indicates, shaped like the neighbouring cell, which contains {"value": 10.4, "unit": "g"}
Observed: {"value": 535, "unit": "g"}
